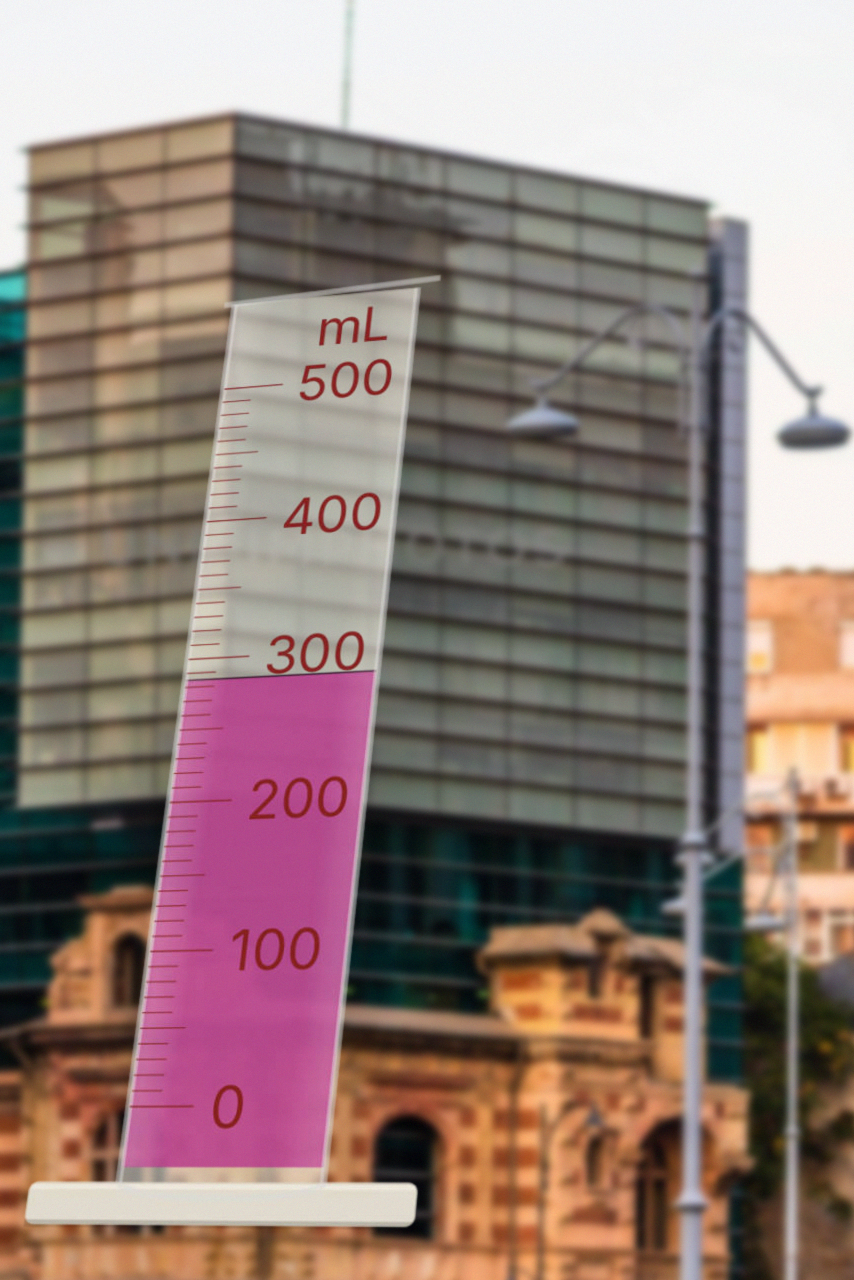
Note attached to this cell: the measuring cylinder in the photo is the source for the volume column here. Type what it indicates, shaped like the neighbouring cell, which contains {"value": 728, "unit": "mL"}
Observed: {"value": 285, "unit": "mL"}
